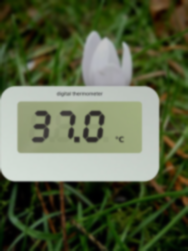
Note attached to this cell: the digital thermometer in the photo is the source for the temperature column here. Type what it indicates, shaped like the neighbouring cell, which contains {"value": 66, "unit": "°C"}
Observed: {"value": 37.0, "unit": "°C"}
